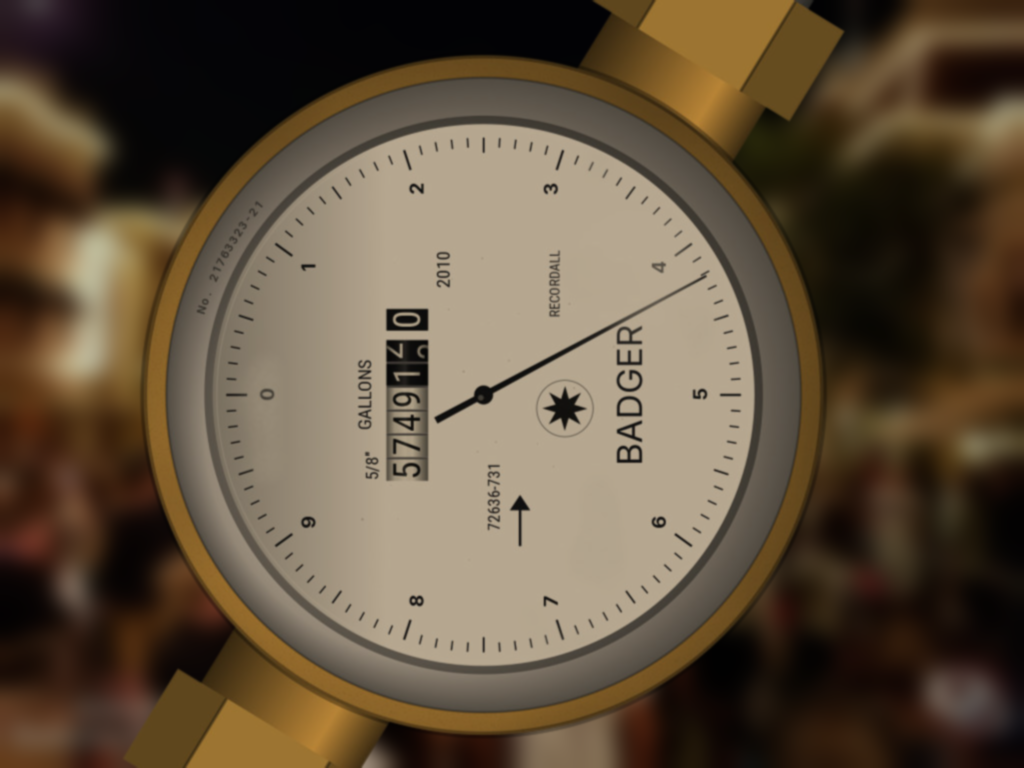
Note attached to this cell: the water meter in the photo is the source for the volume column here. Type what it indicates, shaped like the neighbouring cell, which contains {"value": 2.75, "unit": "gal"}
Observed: {"value": 5749124.2, "unit": "gal"}
